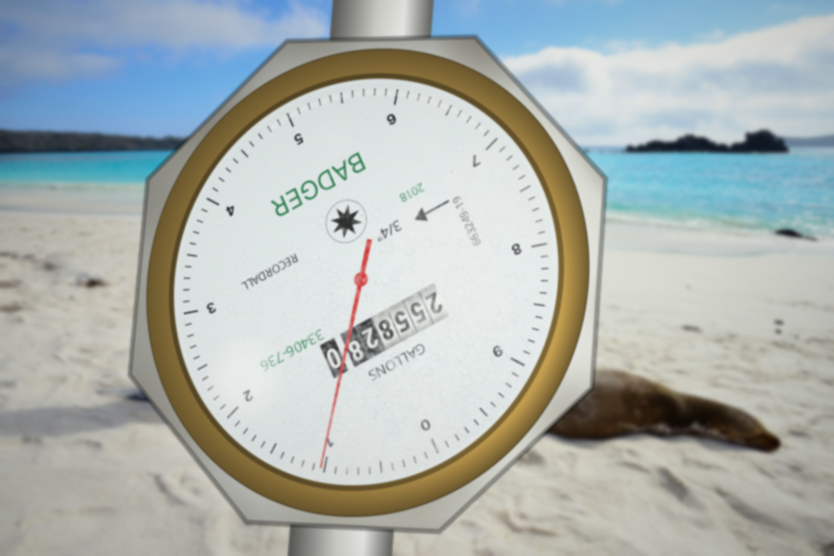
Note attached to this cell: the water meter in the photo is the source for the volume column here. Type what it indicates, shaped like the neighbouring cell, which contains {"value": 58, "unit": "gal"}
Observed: {"value": 2558281.0, "unit": "gal"}
